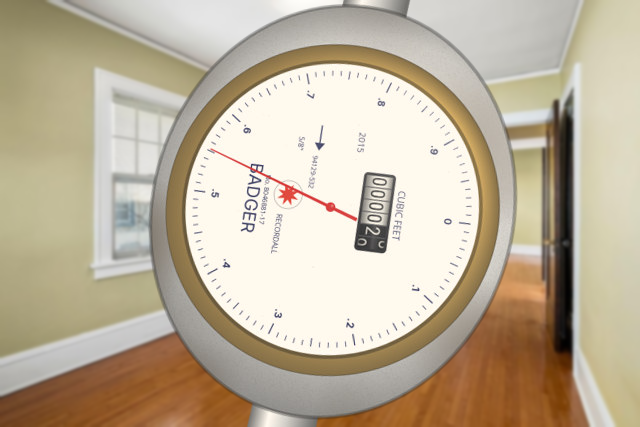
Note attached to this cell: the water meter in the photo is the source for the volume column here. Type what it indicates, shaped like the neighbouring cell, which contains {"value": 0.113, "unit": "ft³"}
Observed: {"value": 28.55, "unit": "ft³"}
